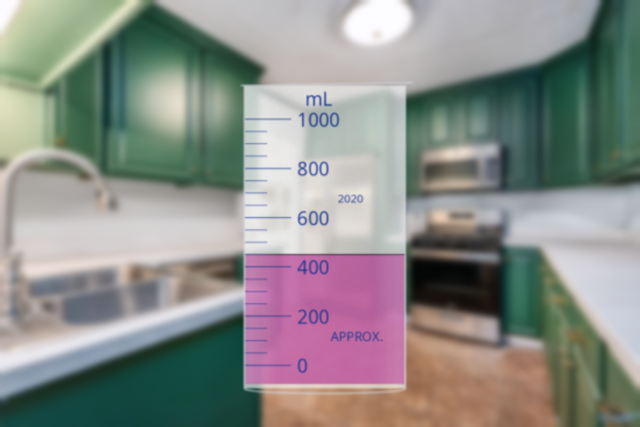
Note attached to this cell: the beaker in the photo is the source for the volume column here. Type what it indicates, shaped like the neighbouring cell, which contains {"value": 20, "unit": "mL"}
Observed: {"value": 450, "unit": "mL"}
